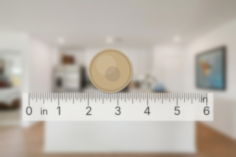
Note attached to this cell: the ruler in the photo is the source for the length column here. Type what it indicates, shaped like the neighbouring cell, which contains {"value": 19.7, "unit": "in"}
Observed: {"value": 1.5, "unit": "in"}
